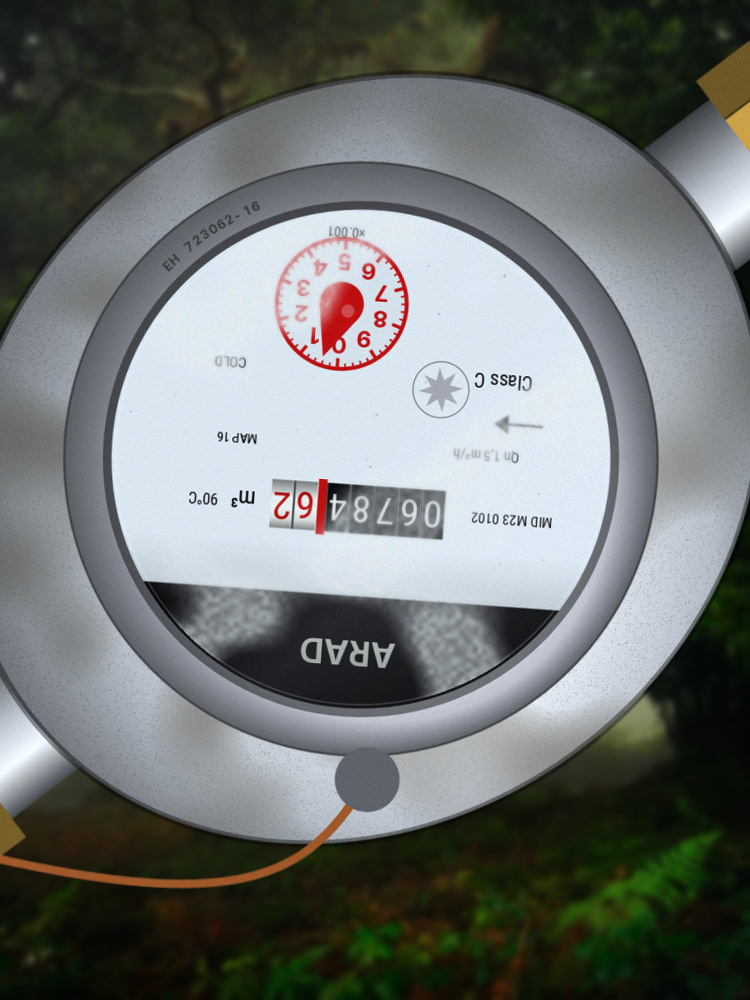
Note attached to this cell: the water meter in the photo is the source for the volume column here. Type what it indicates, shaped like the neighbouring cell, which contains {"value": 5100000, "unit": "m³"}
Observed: {"value": 6784.620, "unit": "m³"}
